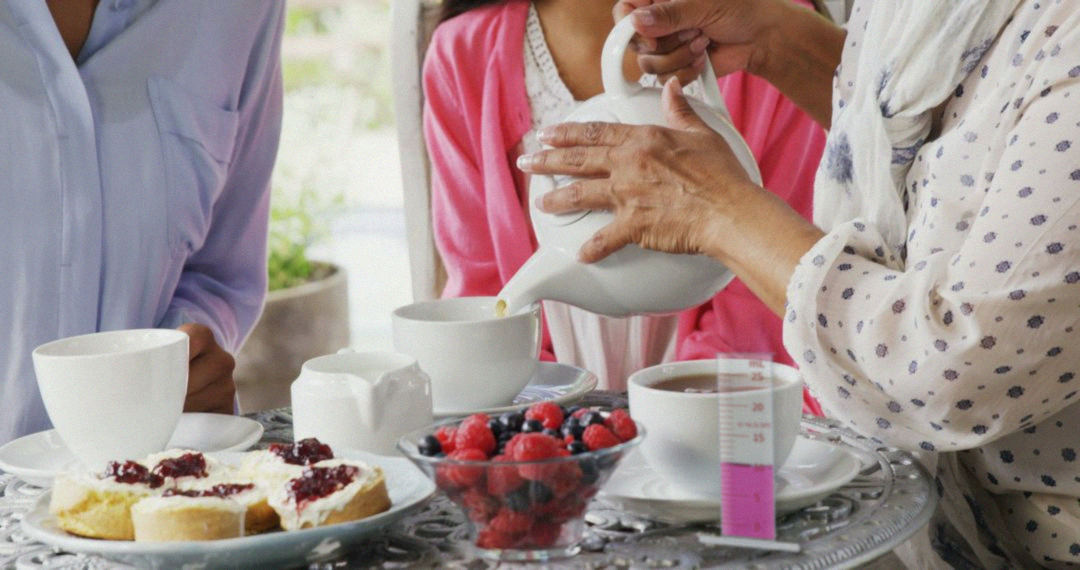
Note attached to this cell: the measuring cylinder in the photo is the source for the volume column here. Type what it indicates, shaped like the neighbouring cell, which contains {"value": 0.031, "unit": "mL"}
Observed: {"value": 10, "unit": "mL"}
